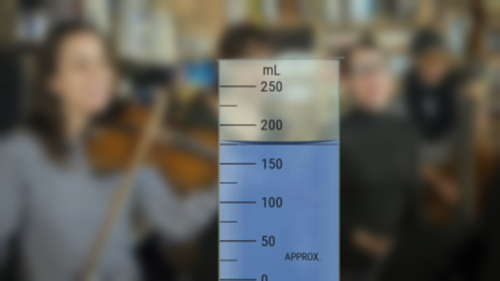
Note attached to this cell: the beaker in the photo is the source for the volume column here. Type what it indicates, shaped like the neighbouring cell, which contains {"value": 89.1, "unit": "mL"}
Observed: {"value": 175, "unit": "mL"}
